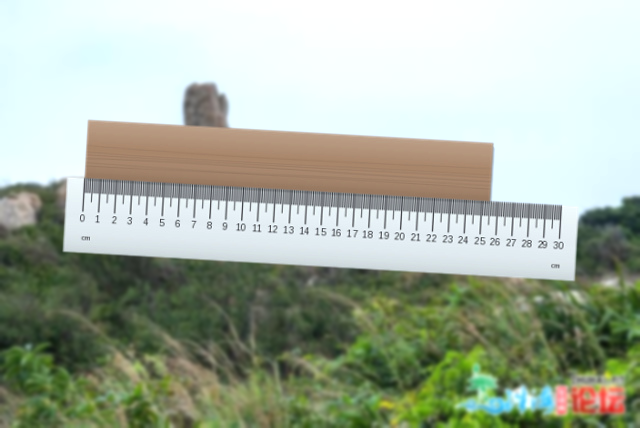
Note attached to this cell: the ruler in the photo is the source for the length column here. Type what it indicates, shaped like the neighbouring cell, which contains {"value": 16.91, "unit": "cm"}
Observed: {"value": 25.5, "unit": "cm"}
